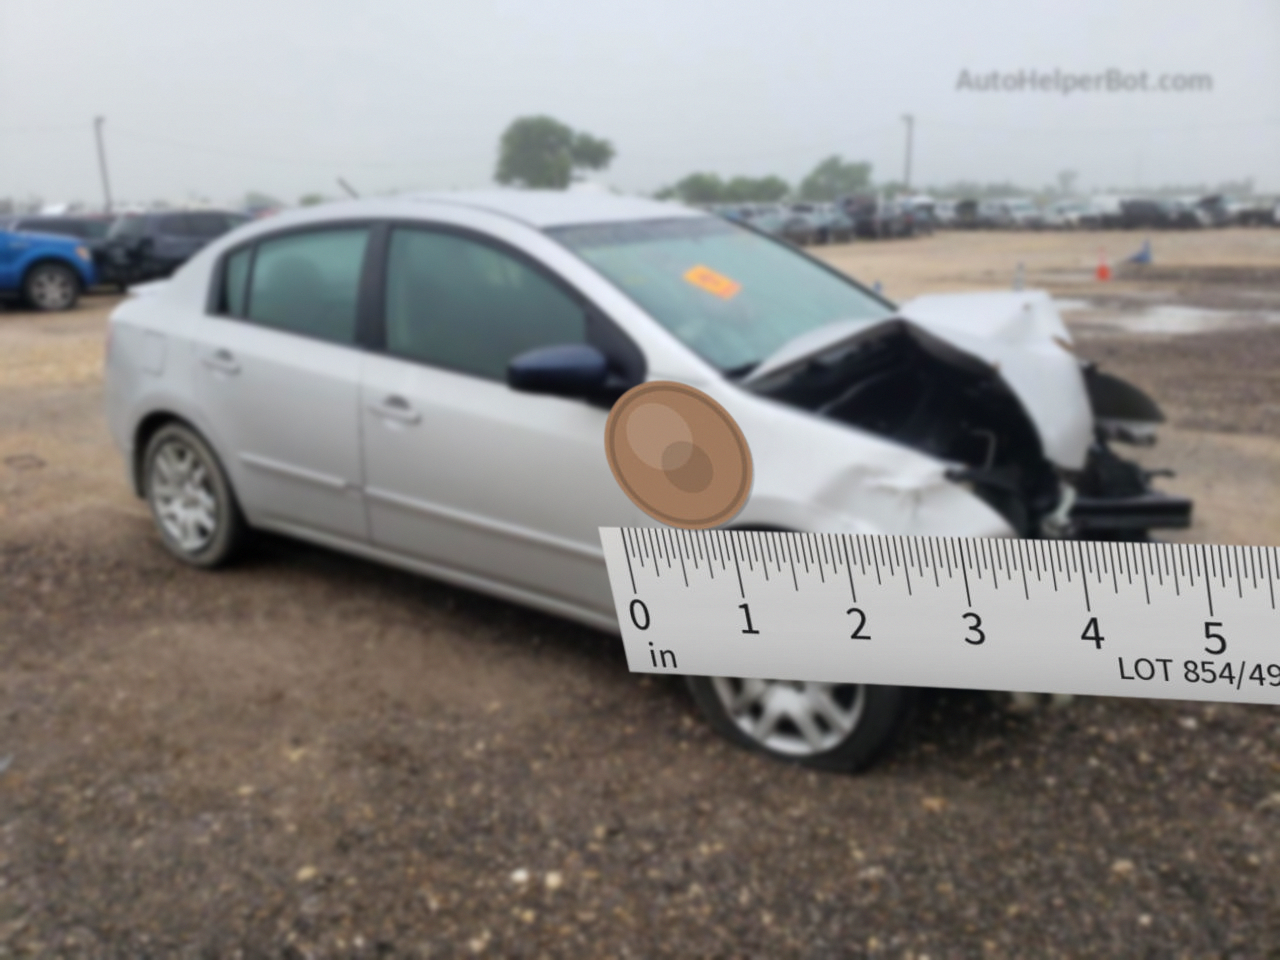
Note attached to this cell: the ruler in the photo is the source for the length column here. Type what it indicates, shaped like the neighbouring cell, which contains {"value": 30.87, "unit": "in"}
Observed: {"value": 1.3125, "unit": "in"}
